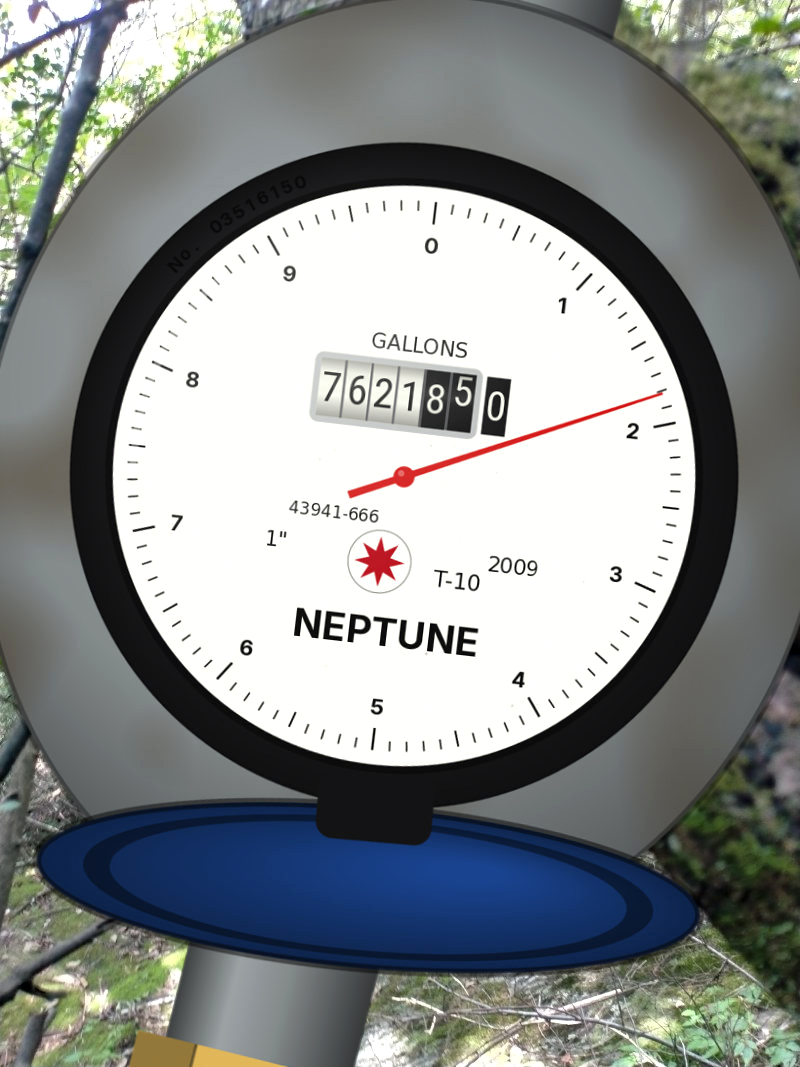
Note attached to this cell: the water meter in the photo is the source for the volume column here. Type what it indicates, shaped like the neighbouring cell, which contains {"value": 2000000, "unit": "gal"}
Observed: {"value": 7621851.8, "unit": "gal"}
